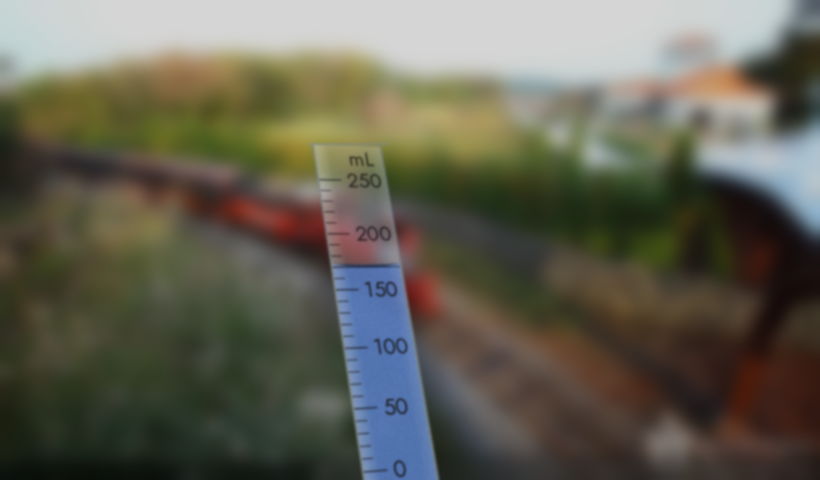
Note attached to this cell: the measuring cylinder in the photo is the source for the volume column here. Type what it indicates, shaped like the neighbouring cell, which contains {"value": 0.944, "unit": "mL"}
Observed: {"value": 170, "unit": "mL"}
